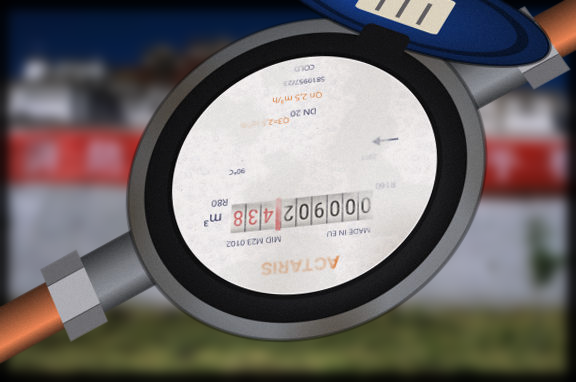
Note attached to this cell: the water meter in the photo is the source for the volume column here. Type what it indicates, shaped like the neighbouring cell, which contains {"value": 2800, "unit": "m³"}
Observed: {"value": 902.438, "unit": "m³"}
